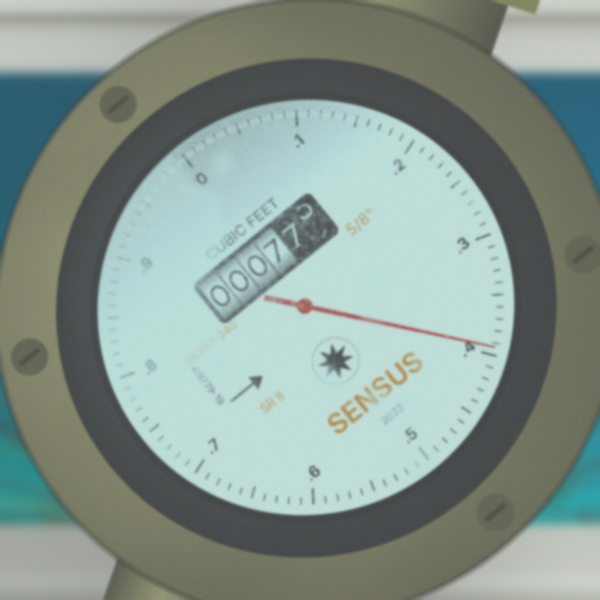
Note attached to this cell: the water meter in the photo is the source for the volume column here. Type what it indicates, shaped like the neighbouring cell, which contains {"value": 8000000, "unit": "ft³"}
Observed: {"value": 775.39, "unit": "ft³"}
